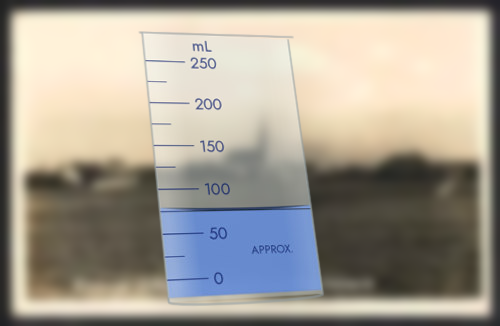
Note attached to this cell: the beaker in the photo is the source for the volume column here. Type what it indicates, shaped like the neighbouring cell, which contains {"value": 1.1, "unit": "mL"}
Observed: {"value": 75, "unit": "mL"}
